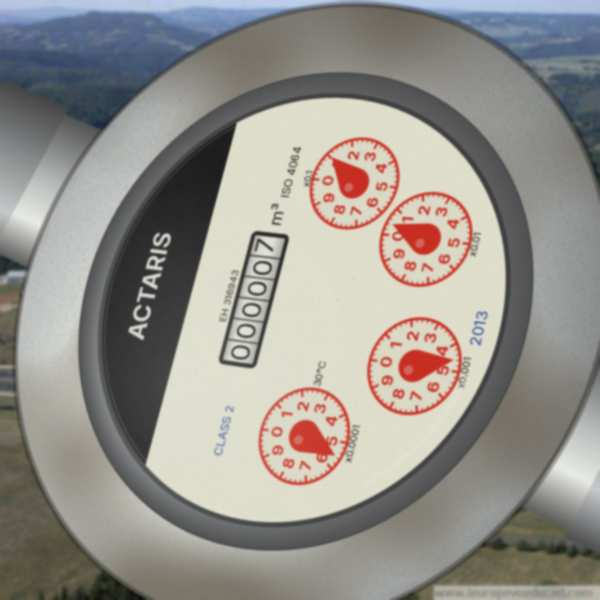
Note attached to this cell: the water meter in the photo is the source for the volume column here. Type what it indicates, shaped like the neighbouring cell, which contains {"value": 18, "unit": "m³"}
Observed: {"value": 7.1045, "unit": "m³"}
